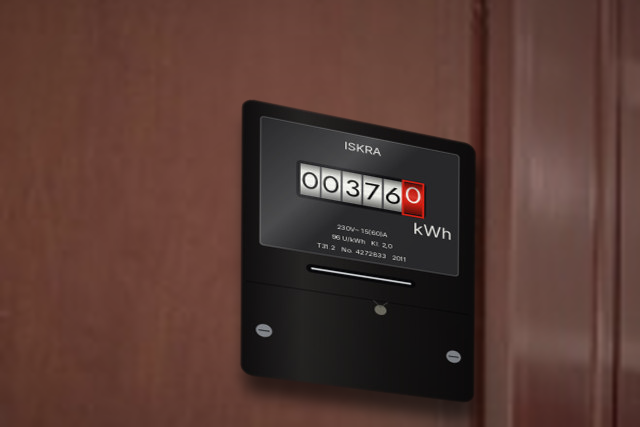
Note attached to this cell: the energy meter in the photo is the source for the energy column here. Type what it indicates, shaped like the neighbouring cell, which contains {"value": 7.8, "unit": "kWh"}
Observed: {"value": 376.0, "unit": "kWh"}
